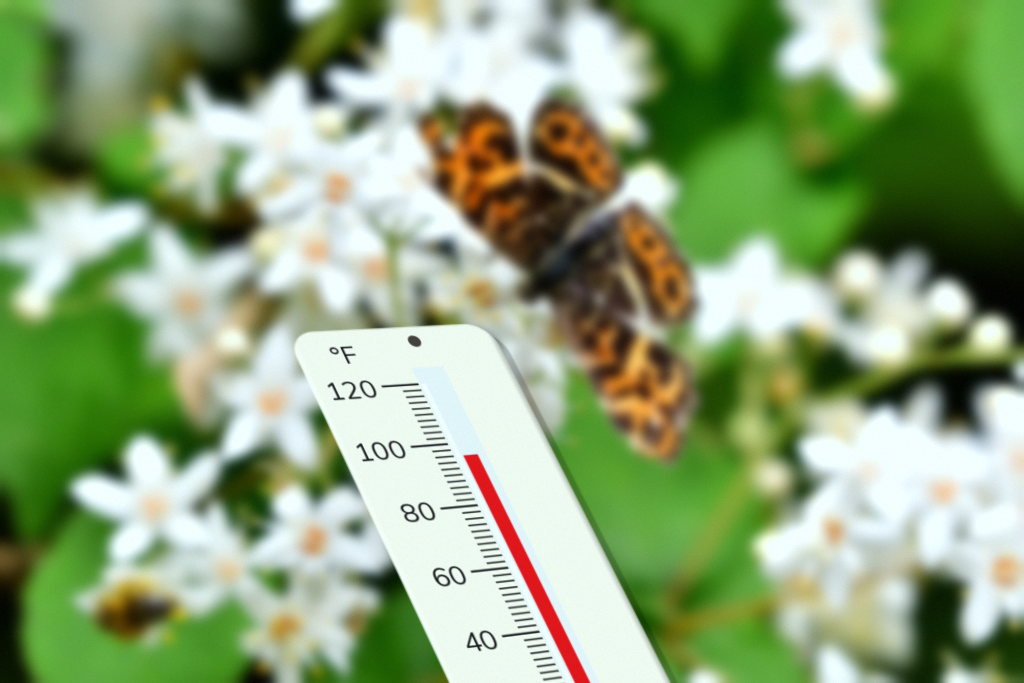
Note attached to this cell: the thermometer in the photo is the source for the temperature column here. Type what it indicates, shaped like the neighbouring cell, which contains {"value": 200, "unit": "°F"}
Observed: {"value": 96, "unit": "°F"}
